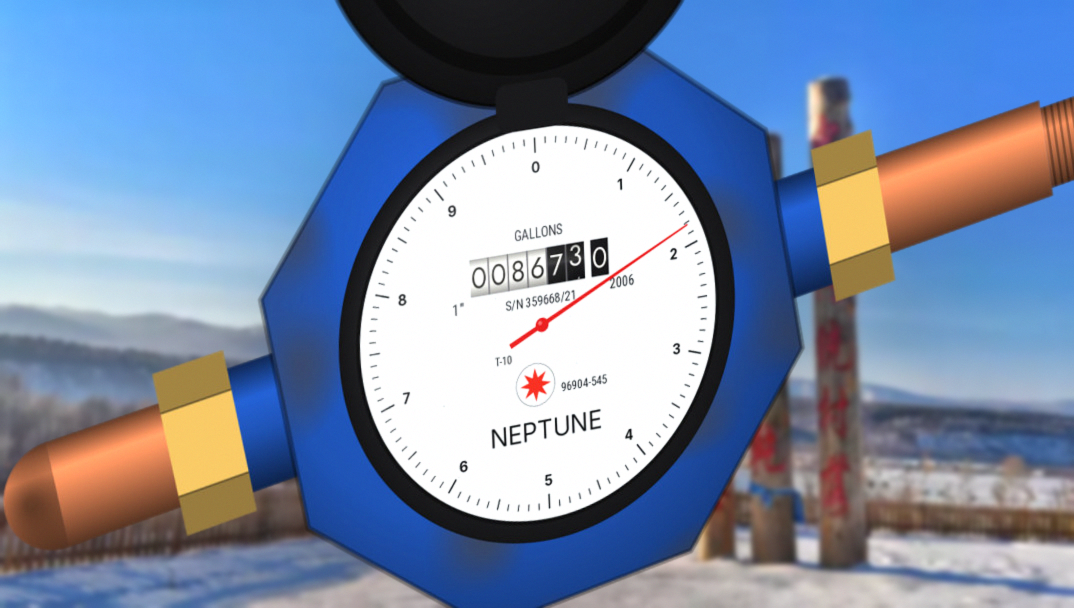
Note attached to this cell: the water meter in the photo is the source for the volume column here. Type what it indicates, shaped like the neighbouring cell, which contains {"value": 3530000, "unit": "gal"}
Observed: {"value": 86731.8, "unit": "gal"}
